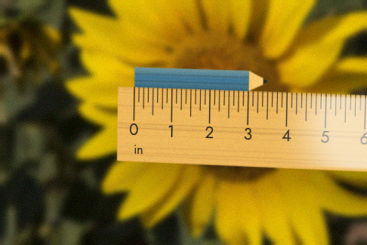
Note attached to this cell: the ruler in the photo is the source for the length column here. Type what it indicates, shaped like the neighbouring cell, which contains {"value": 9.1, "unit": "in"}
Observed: {"value": 3.5, "unit": "in"}
